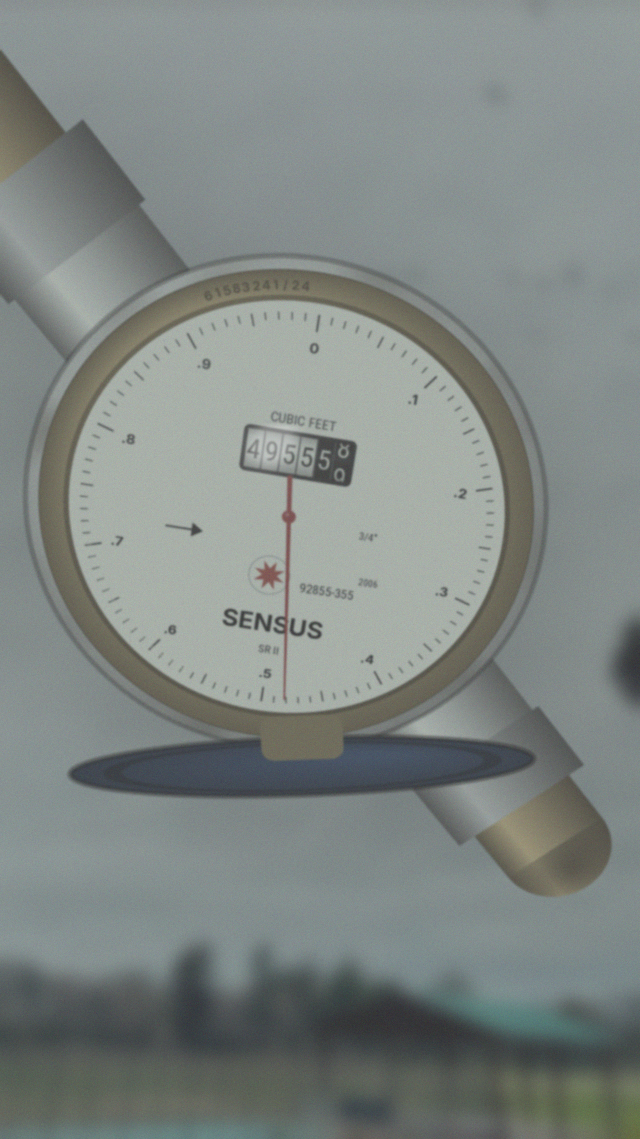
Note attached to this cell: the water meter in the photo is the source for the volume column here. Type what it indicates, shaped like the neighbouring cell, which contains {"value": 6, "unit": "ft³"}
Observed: {"value": 495558.48, "unit": "ft³"}
